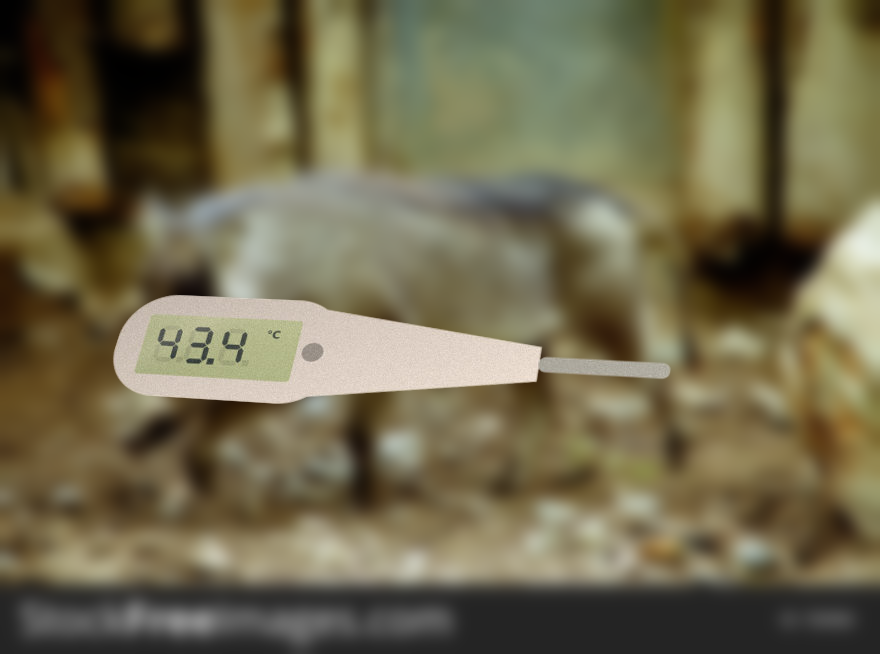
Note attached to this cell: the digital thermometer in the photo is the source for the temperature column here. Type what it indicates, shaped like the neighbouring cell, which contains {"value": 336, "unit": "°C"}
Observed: {"value": 43.4, "unit": "°C"}
